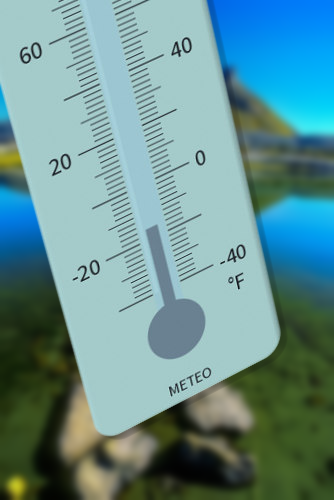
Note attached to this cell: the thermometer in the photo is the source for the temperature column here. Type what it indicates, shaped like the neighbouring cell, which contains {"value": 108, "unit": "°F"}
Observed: {"value": -16, "unit": "°F"}
